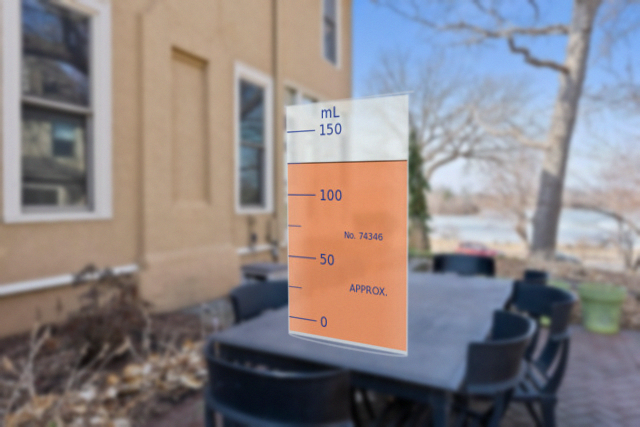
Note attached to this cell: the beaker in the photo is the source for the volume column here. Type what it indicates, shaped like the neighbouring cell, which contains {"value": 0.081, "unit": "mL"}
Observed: {"value": 125, "unit": "mL"}
